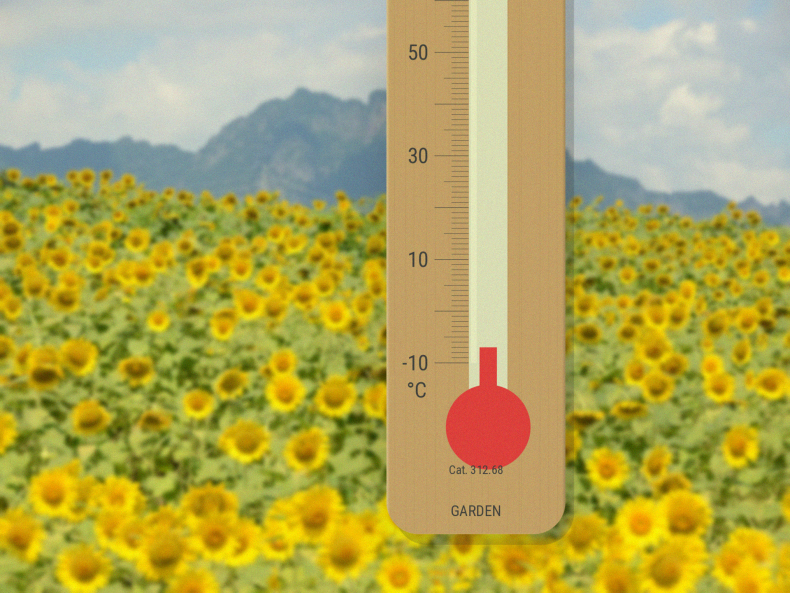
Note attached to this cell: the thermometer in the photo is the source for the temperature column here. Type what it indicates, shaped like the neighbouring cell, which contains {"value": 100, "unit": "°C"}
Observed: {"value": -7, "unit": "°C"}
